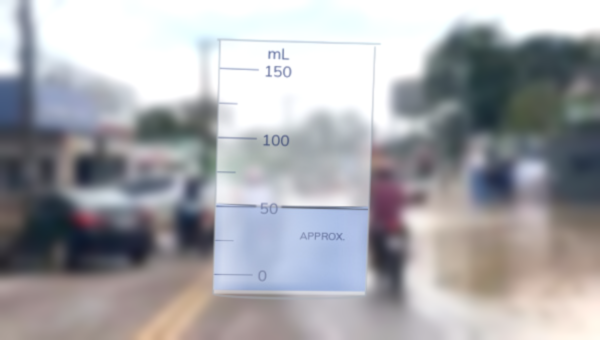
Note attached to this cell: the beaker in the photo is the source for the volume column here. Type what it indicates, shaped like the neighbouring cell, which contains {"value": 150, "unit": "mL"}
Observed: {"value": 50, "unit": "mL"}
